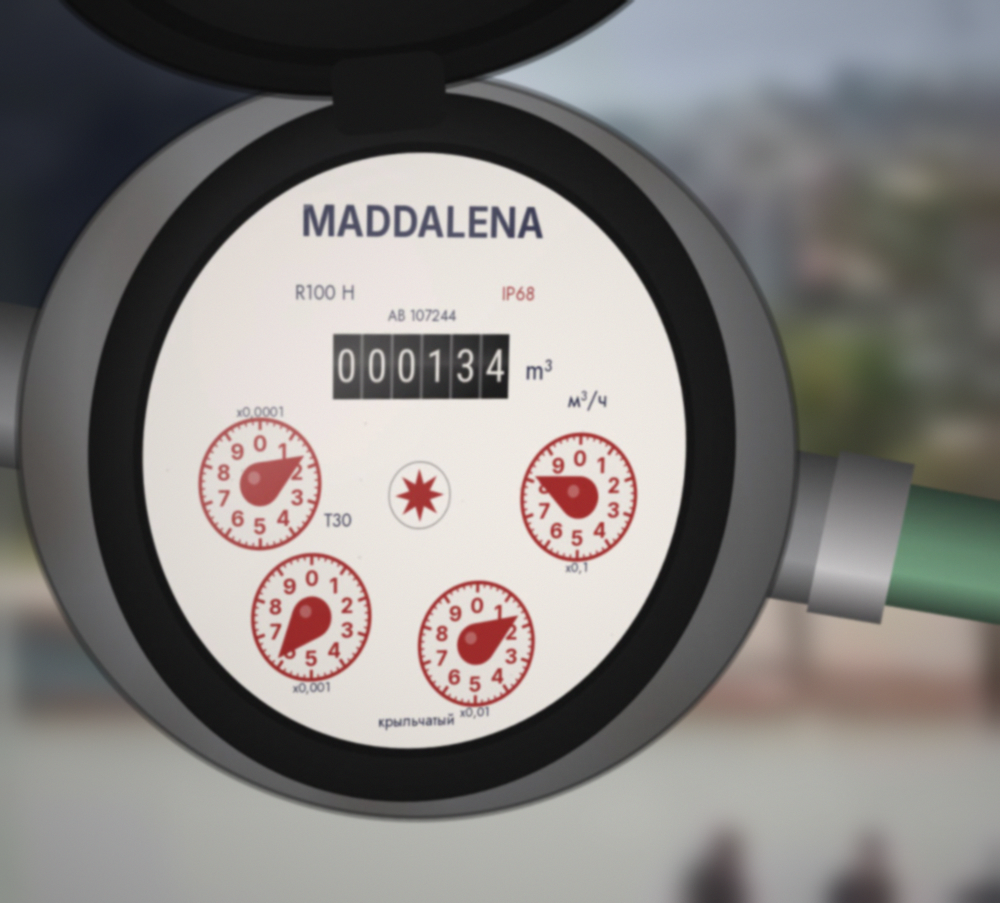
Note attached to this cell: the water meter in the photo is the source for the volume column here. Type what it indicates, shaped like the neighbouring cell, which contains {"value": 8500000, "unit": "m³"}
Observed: {"value": 134.8161, "unit": "m³"}
